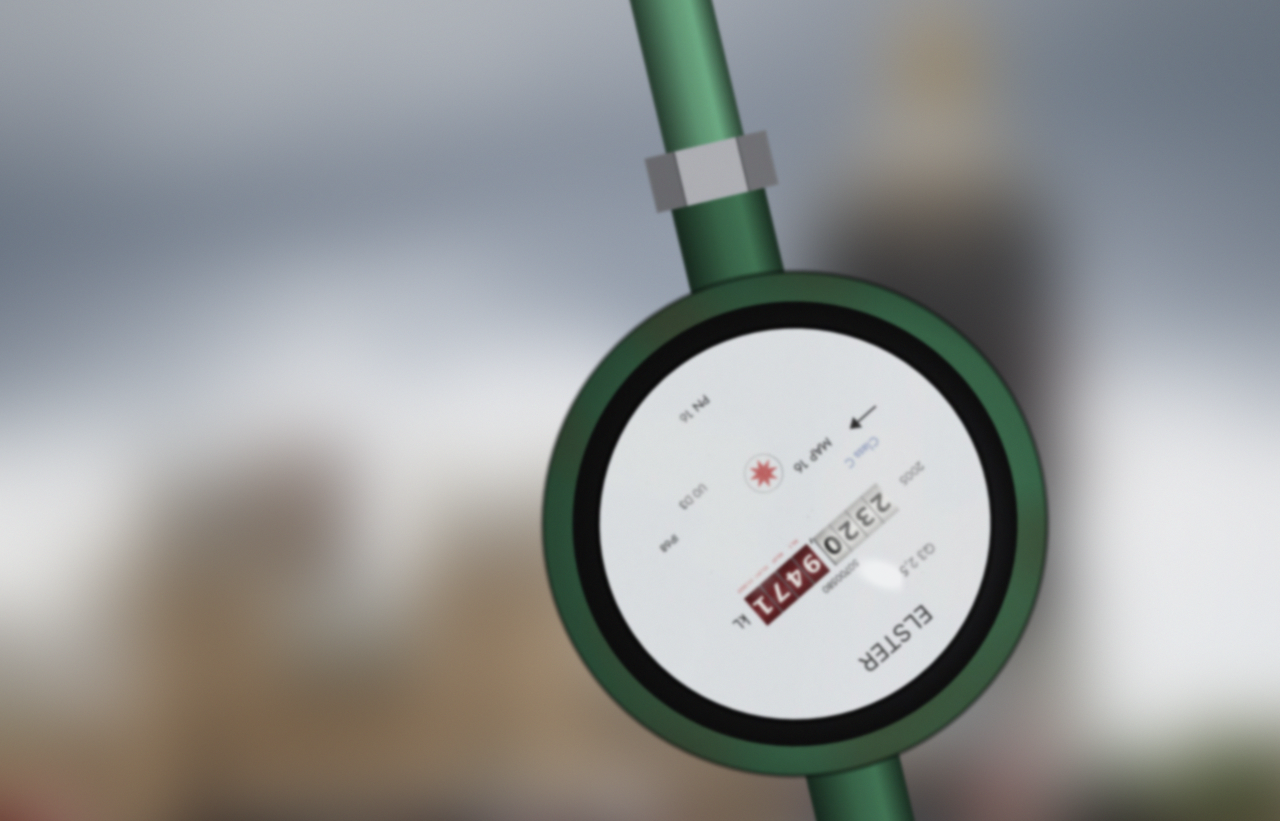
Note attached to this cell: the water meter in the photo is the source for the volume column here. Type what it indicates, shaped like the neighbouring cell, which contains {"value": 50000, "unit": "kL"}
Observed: {"value": 2320.9471, "unit": "kL"}
